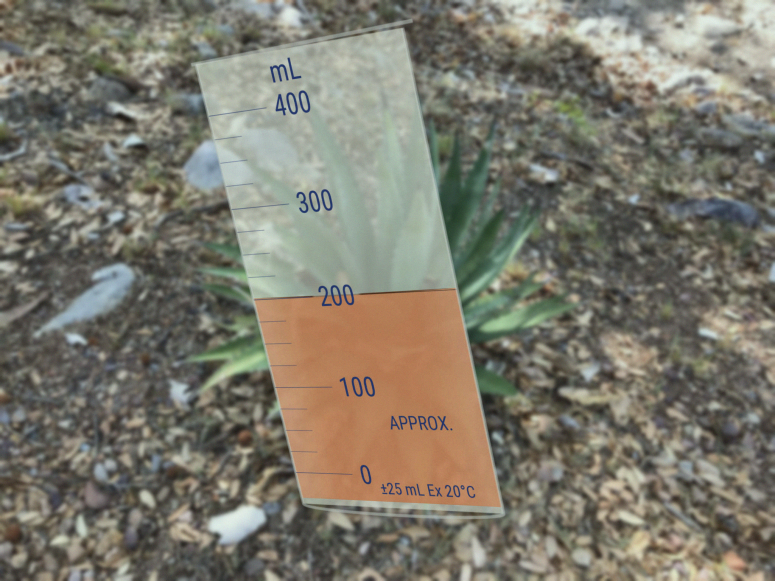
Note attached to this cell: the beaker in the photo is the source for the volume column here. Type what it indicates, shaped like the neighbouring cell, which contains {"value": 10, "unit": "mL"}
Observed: {"value": 200, "unit": "mL"}
